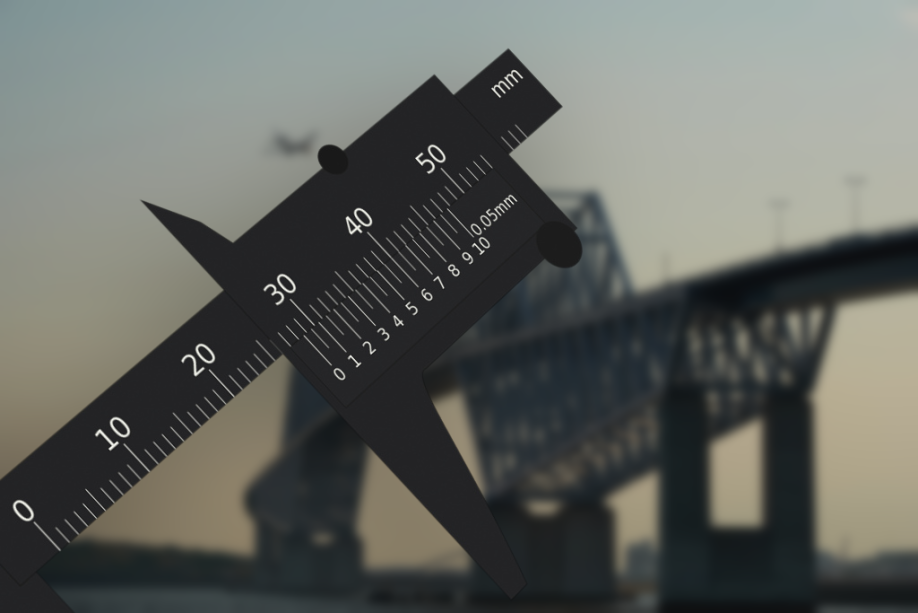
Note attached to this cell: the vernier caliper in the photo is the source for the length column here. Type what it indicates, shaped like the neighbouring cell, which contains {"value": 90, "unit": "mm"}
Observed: {"value": 28.6, "unit": "mm"}
